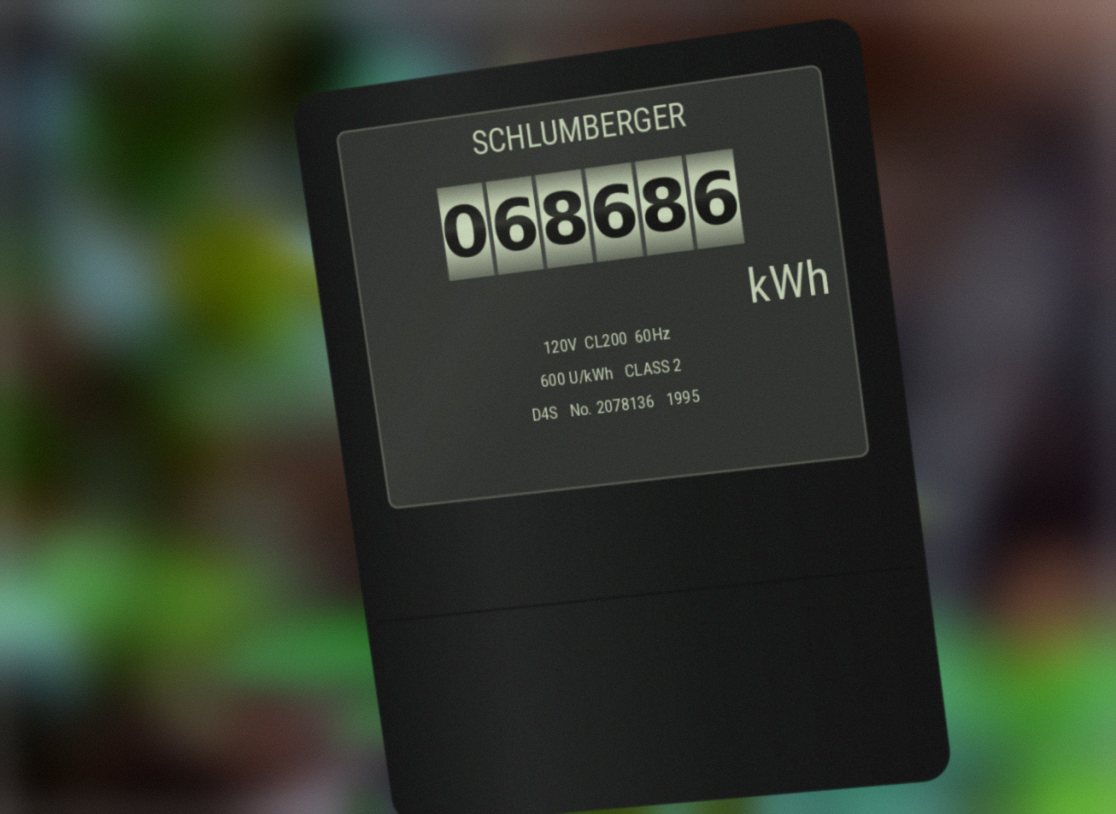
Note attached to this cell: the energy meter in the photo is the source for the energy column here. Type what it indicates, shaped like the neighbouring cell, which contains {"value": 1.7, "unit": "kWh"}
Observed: {"value": 68686, "unit": "kWh"}
